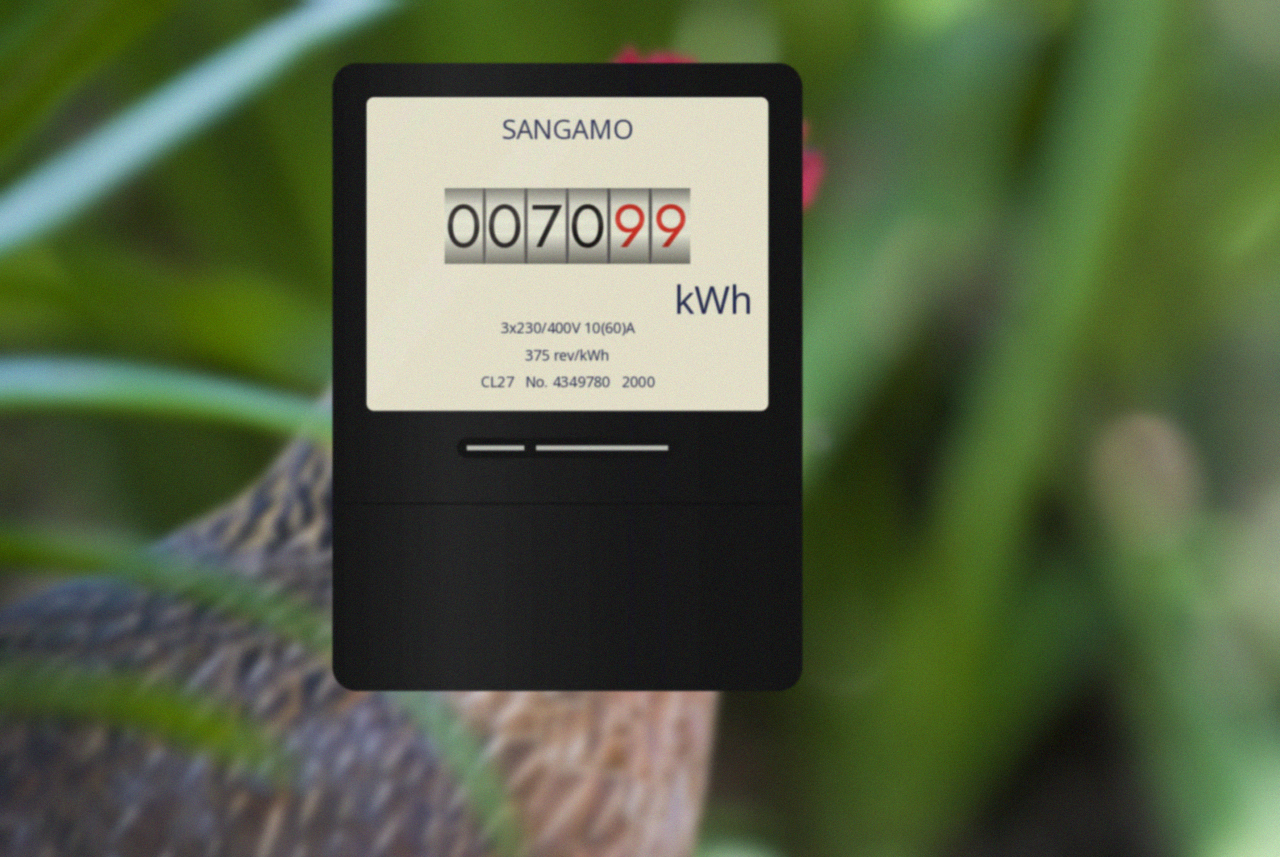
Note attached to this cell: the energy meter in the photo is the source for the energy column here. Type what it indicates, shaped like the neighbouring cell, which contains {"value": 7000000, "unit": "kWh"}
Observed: {"value": 70.99, "unit": "kWh"}
